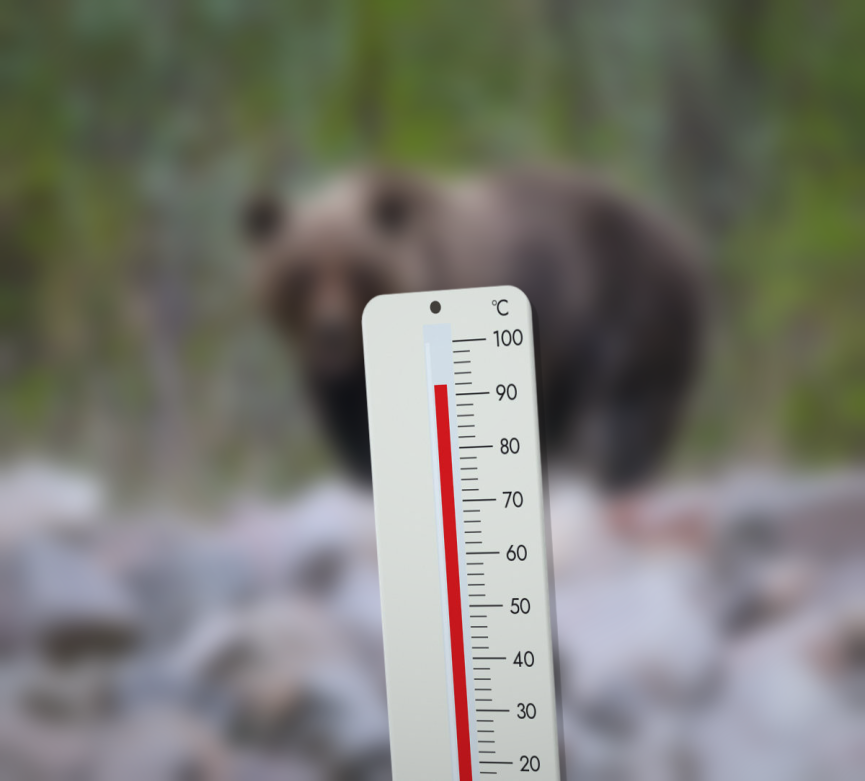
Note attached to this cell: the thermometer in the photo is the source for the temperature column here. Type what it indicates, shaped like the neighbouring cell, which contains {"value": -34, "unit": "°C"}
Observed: {"value": 92, "unit": "°C"}
